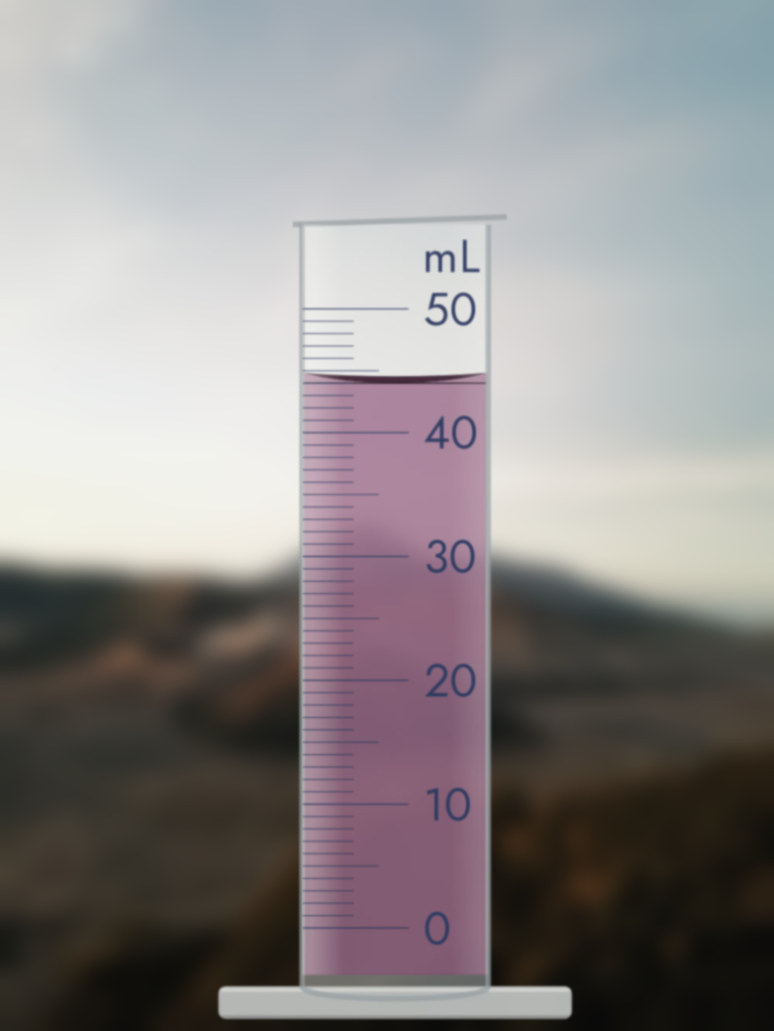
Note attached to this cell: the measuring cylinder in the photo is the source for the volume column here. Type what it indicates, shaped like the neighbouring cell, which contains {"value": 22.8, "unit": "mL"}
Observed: {"value": 44, "unit": "mL"}
